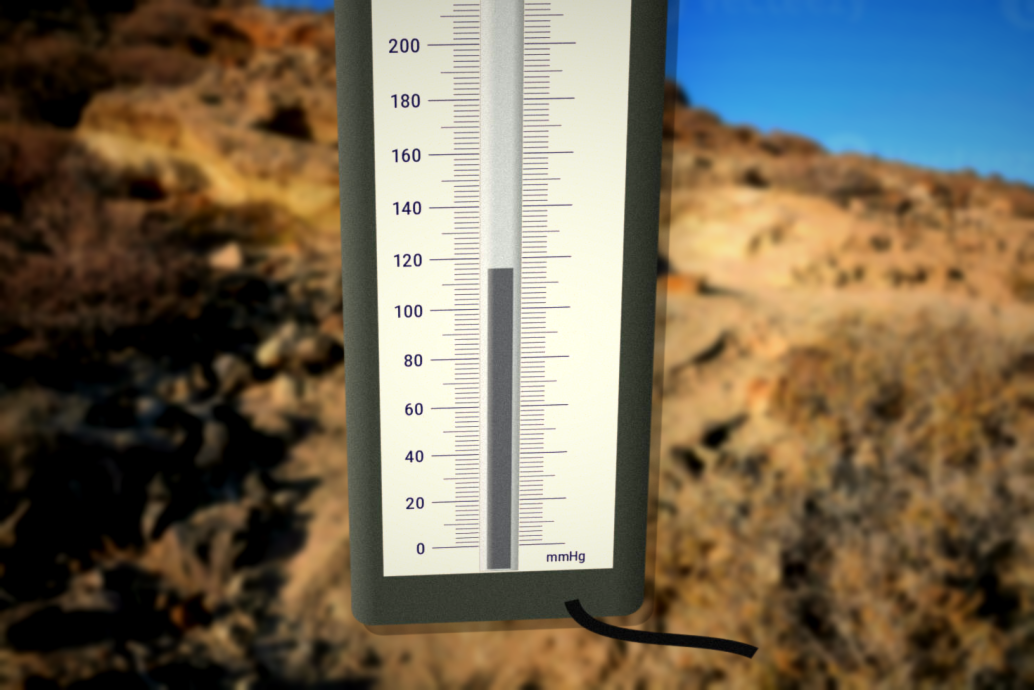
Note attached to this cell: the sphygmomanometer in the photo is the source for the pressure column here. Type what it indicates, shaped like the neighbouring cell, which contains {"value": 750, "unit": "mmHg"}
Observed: {"value": 116, "unit": "mmHg"}
